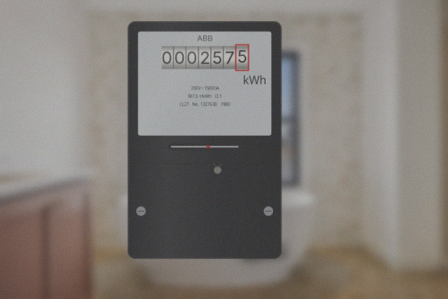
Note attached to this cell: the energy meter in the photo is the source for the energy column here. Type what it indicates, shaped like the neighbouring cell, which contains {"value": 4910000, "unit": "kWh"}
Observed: {"value": 257.5, "unit": "kWh"}
